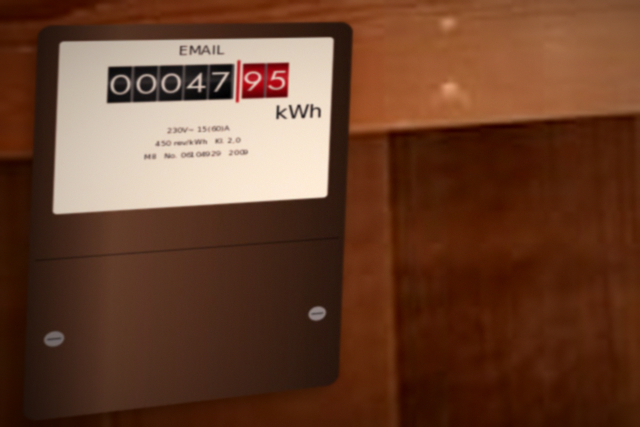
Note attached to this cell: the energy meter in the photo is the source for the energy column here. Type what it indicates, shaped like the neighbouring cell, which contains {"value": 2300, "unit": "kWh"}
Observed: {"value": 47.95, "unit": "kWh"}
